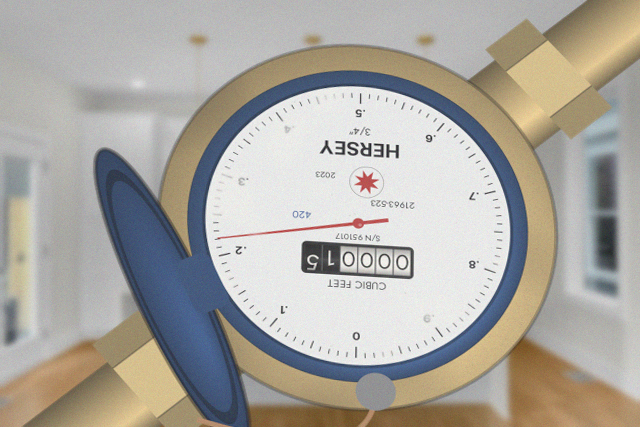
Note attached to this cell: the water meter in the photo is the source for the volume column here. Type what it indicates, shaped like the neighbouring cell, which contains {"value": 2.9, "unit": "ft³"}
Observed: {"value": 15.22, "unit": "ft³"}
